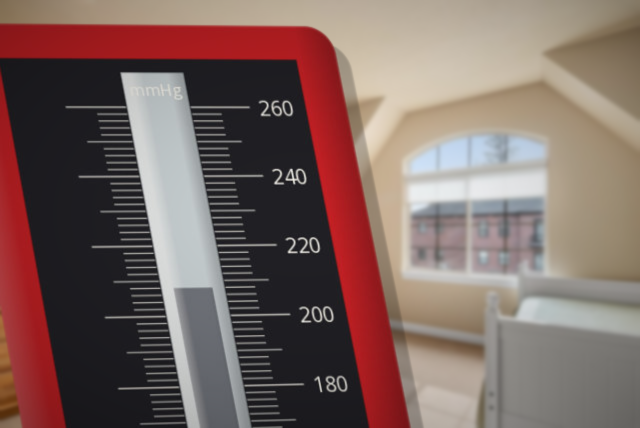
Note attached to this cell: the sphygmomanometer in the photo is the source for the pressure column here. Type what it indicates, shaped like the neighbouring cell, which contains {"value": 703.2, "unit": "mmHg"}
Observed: {"value": 208, "unit": "mmHg"}
